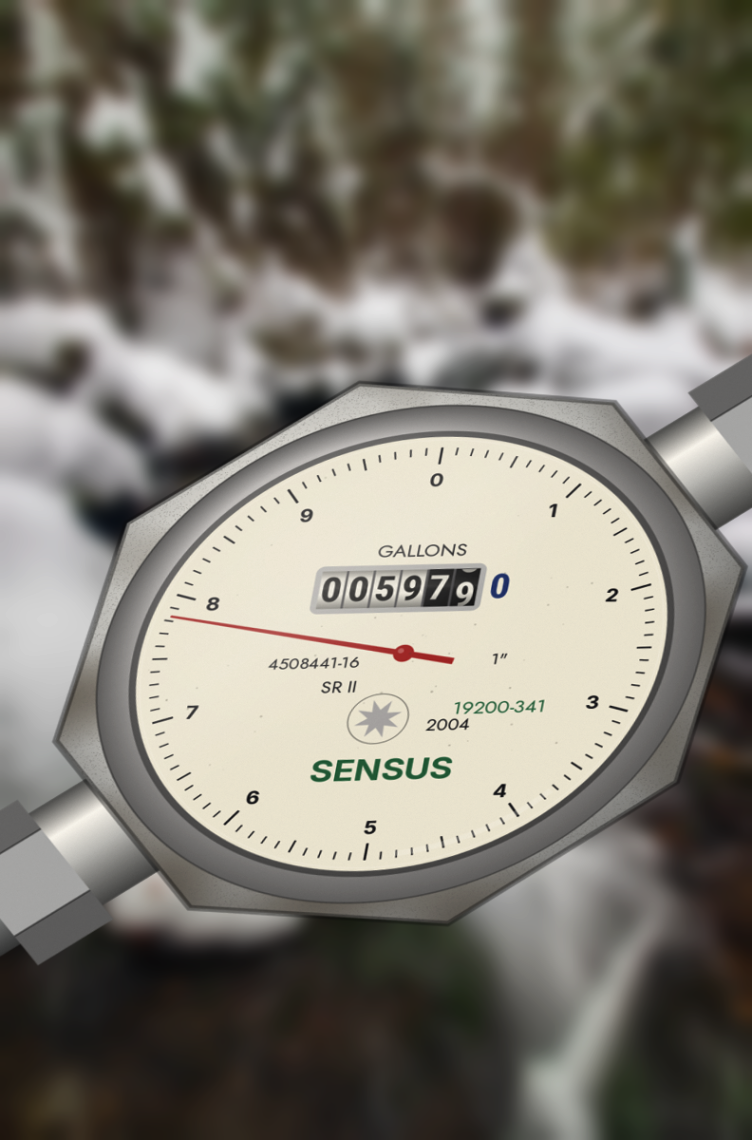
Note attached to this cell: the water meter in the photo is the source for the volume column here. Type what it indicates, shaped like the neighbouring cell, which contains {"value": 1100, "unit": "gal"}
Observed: {"value": 59787.8, "unit": "gal"}
